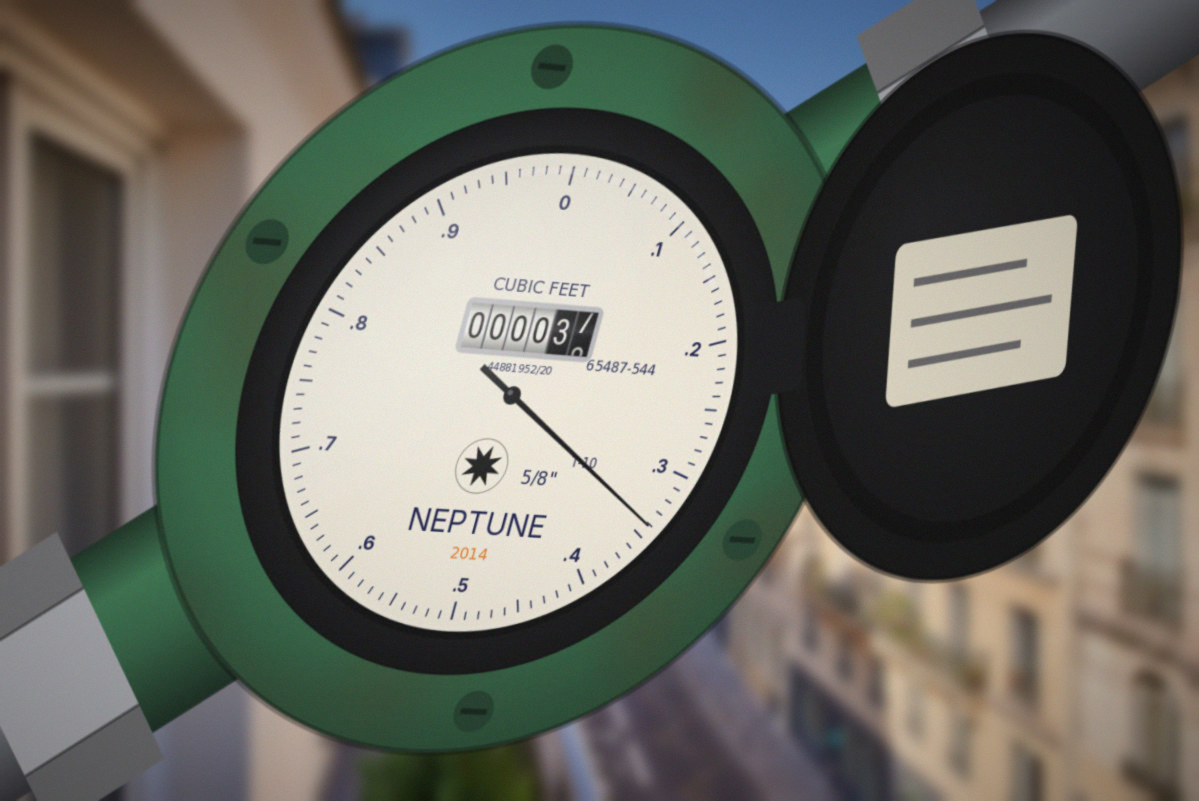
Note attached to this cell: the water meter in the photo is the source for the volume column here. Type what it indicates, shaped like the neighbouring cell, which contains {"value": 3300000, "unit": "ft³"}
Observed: {"value": 37.34, "unit": "ft³"}
